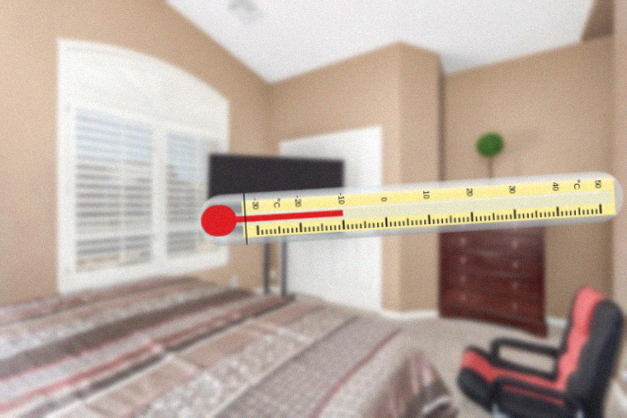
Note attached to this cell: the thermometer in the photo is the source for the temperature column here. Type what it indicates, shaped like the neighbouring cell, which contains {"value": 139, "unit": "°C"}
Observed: {"value": -10, "unit": "°C"}
